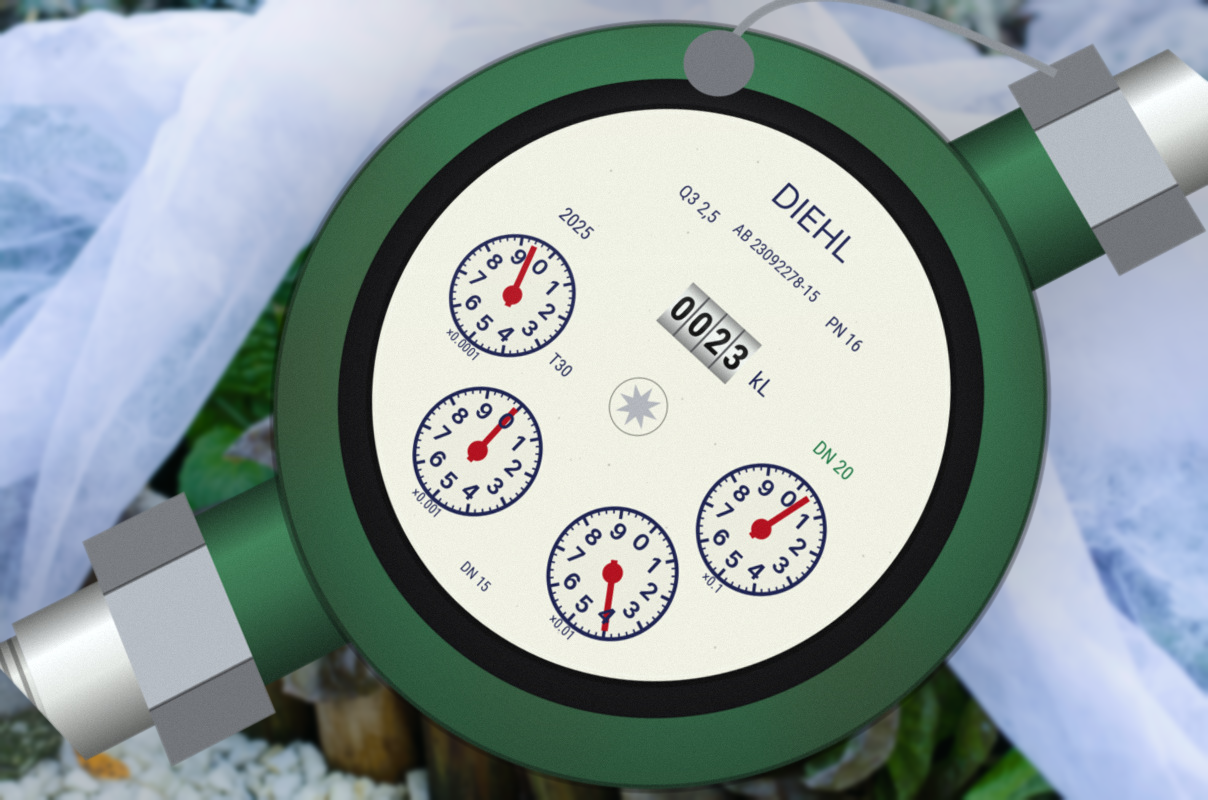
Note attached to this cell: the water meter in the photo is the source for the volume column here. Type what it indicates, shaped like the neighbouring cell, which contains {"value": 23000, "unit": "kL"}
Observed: {"value": 23.0399, "unit": "kL"}
